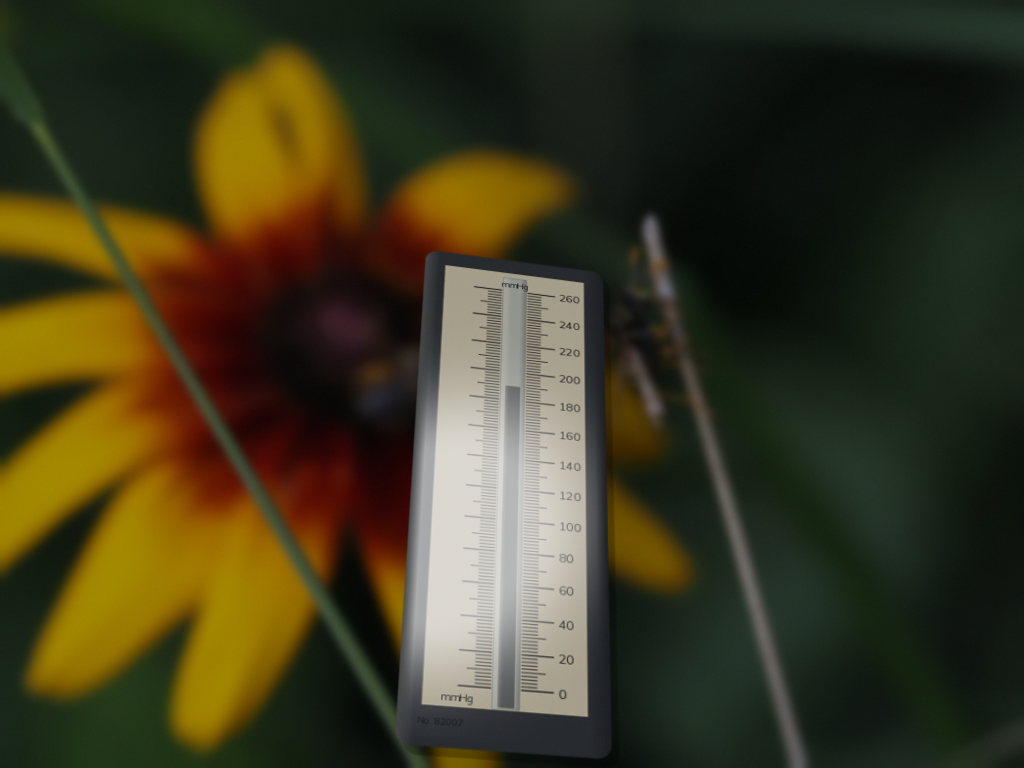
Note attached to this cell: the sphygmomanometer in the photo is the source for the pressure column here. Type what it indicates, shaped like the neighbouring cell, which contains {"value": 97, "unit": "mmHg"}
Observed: {"value": 190, "unit": "mmHg"}
